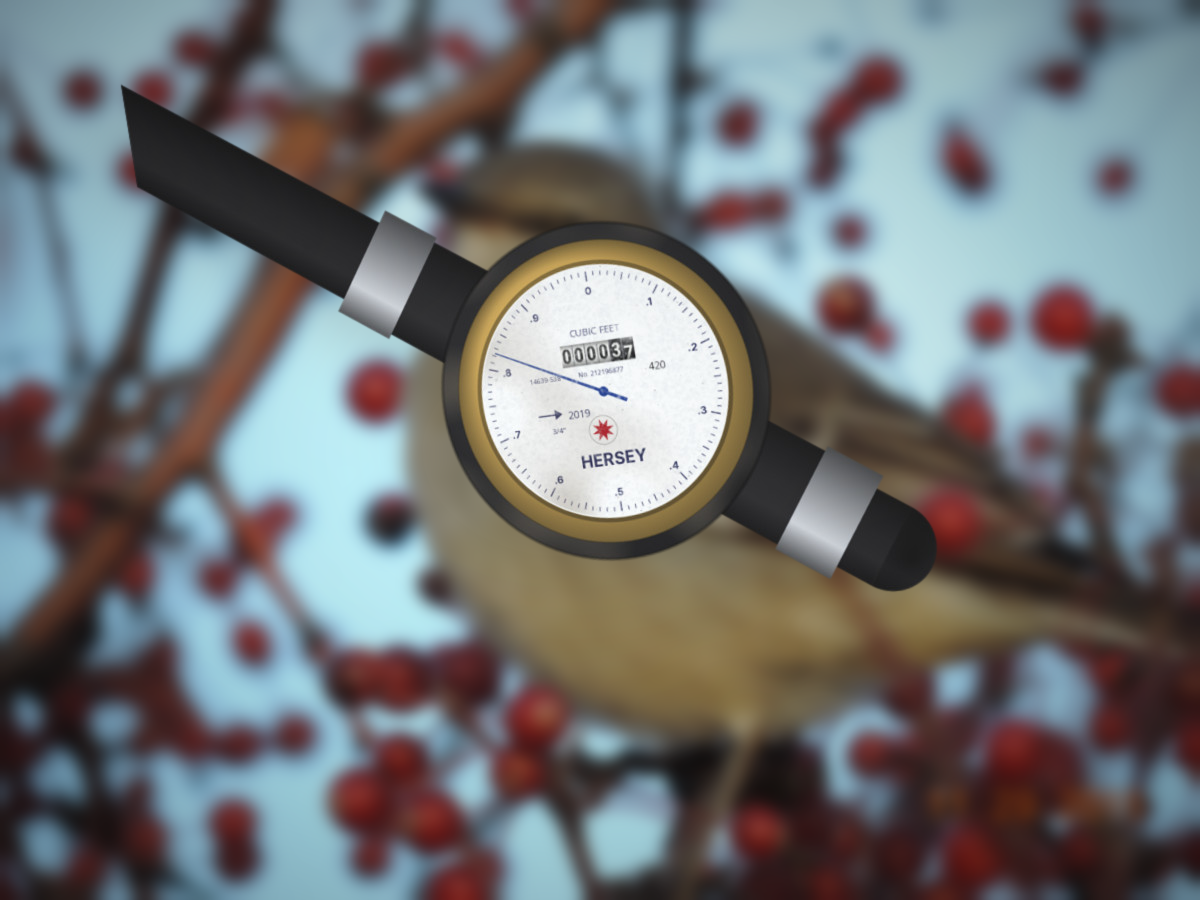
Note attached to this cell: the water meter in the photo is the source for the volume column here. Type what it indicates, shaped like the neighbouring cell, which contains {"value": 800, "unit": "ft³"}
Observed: {"value": 36.82, "unit": "ft³"}
